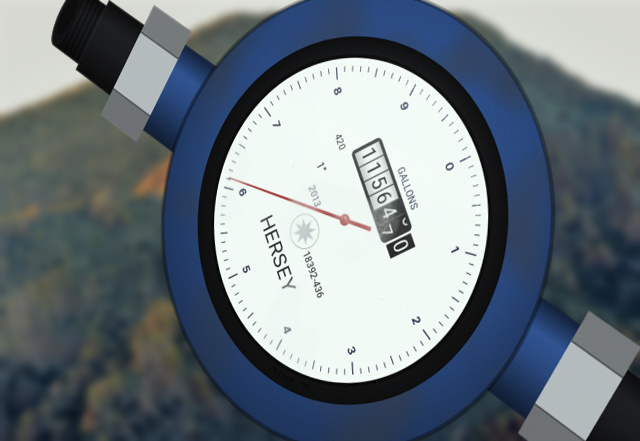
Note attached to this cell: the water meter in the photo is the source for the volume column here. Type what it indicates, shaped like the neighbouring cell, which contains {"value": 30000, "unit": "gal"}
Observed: {"value": 1156466.1, "unit": "gal"}
